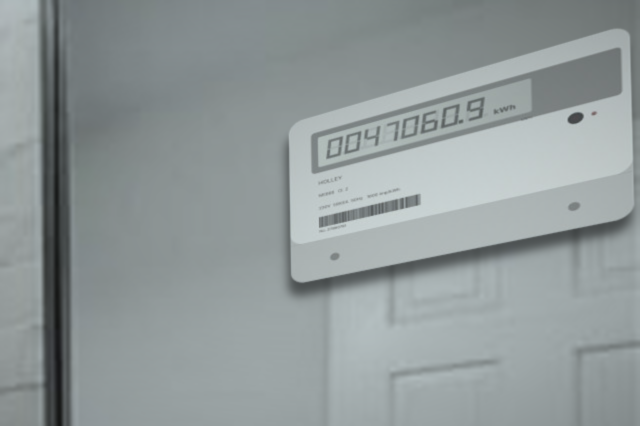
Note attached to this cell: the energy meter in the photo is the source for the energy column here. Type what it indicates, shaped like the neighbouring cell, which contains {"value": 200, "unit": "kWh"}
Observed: {"value": 47060.9, "unit": "kWh"}
